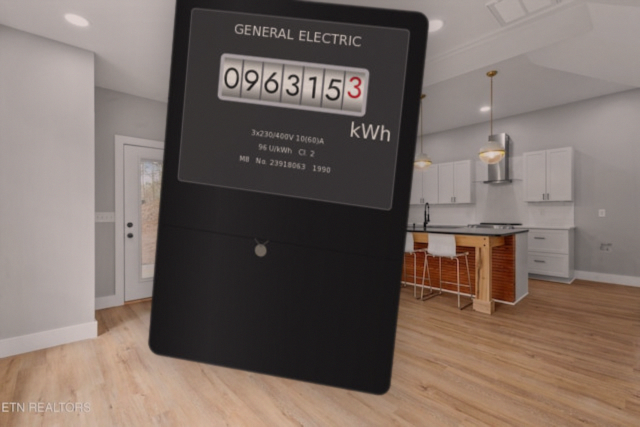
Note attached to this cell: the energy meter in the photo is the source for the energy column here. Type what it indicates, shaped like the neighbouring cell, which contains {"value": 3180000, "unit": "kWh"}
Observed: {"value": 96315.3, "unit": "kWh"}
